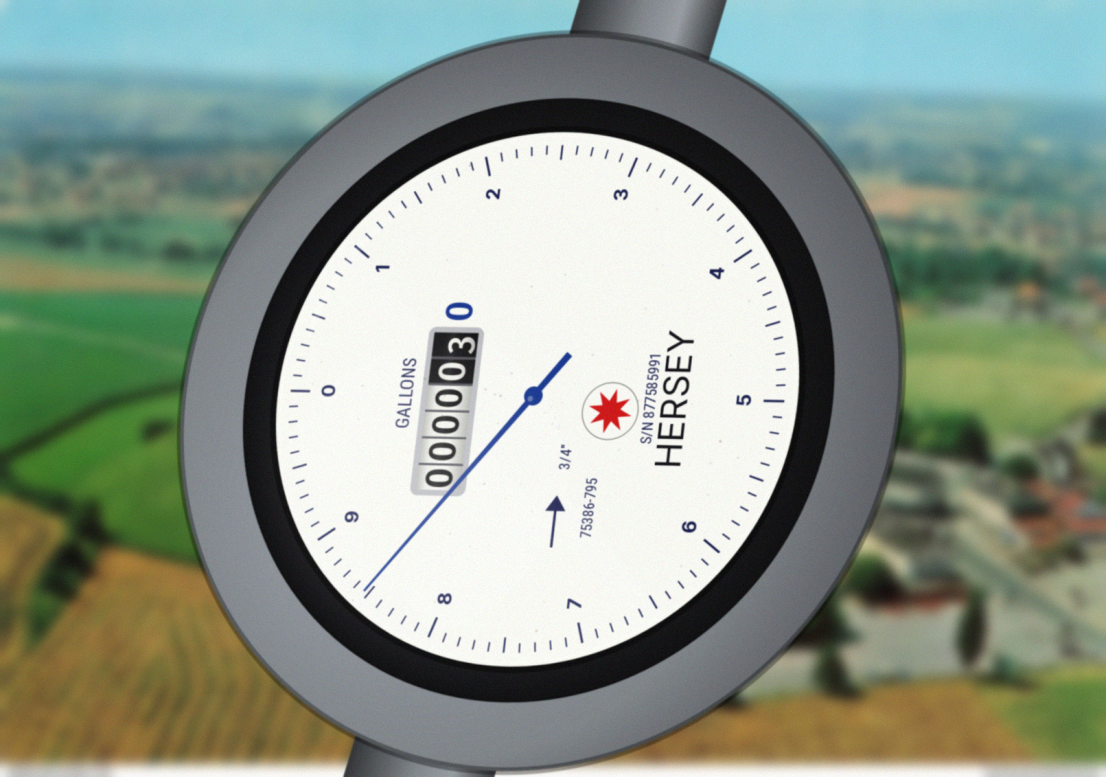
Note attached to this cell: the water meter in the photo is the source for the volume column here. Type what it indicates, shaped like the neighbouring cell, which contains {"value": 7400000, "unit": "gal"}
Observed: {"value": 28.5, "unit": "gal"}
